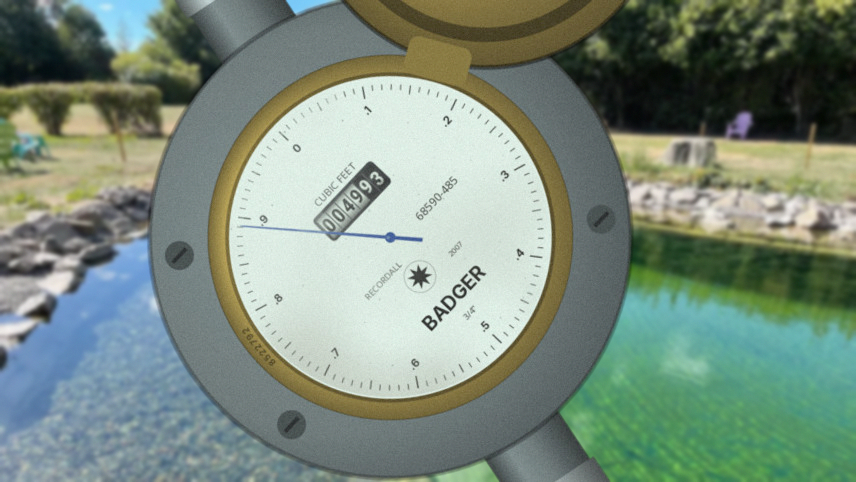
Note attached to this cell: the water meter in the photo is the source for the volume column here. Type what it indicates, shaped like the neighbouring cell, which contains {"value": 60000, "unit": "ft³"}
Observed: {"value": 4992.89, "unit": "ft³"}
